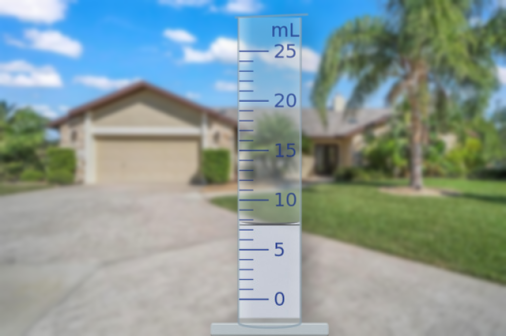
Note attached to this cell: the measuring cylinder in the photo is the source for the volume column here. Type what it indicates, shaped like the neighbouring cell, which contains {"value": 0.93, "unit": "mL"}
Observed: {"value": 7.5, "unit": "mL"}
